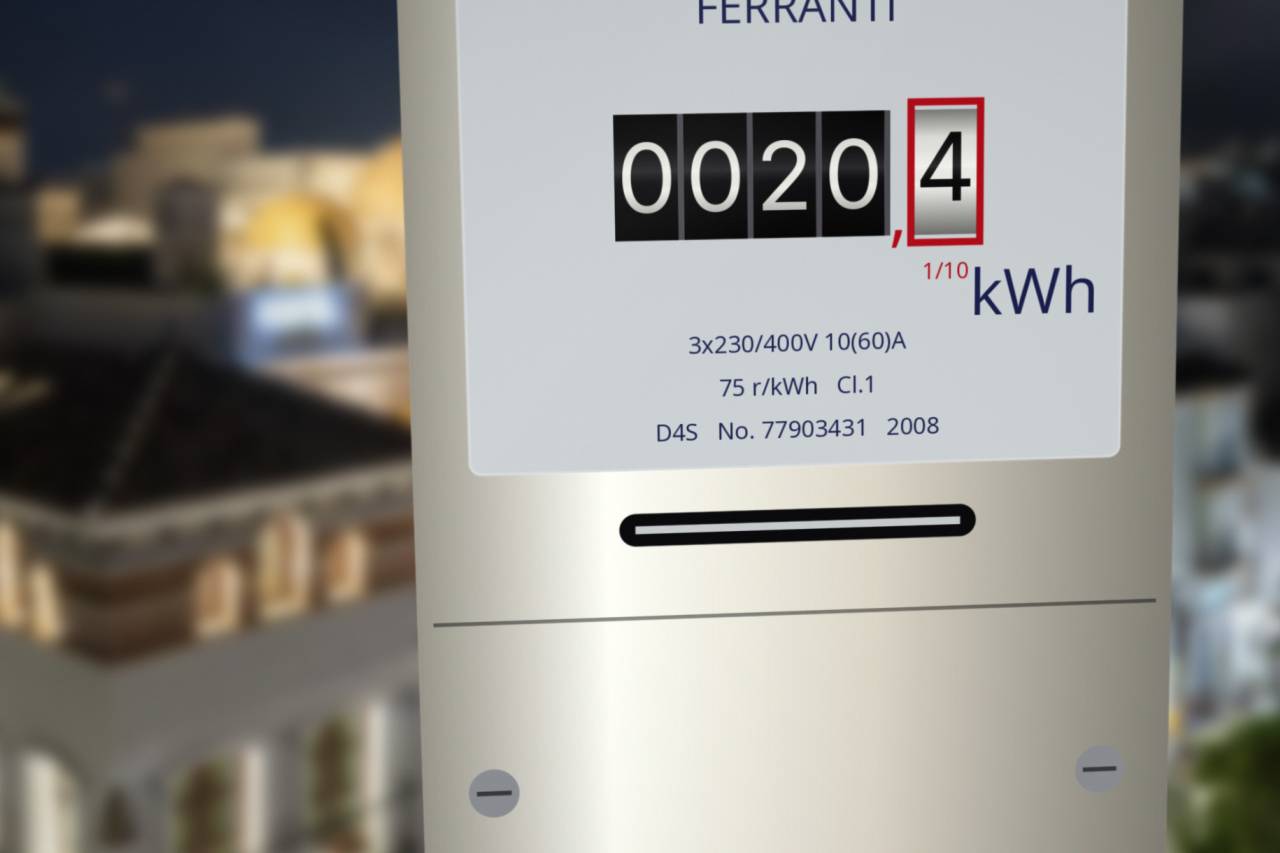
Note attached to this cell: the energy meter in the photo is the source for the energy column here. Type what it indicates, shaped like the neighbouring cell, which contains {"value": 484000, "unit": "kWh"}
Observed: {"value": 20.4, "unit": "kWh"}
